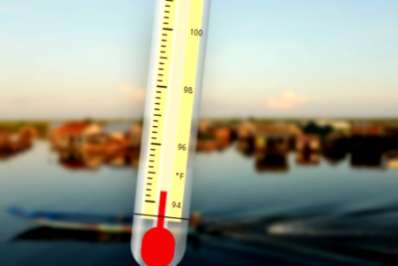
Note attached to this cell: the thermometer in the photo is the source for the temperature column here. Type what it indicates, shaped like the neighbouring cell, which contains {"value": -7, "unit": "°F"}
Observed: {"value": 94.4, "unit": "°F"}
